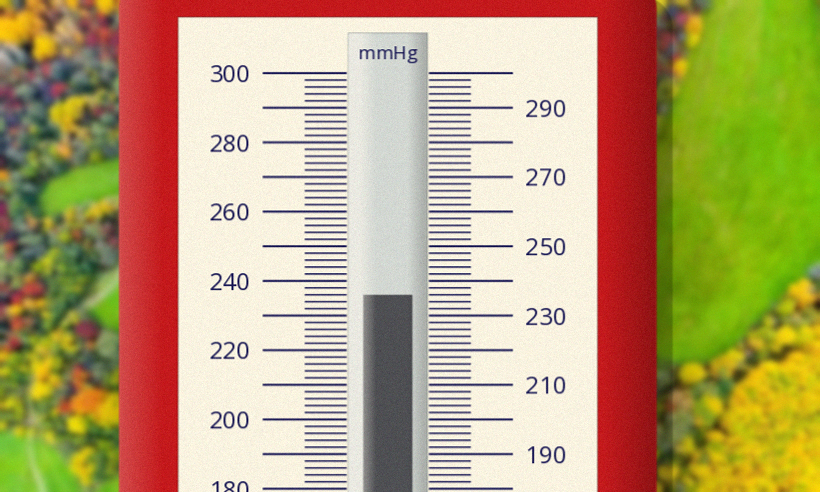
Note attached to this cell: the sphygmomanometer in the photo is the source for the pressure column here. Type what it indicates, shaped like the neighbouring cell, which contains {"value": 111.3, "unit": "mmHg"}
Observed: {"value": 236, "unit": "mmHg"}
